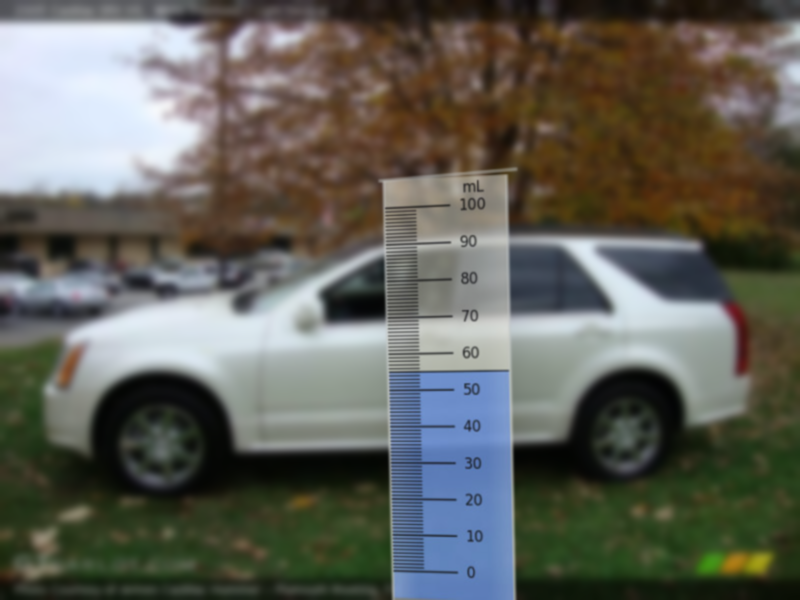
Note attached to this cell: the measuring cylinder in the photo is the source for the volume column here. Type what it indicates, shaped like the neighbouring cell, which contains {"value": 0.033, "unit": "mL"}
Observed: {"value": 55, "unit": "mL"}
